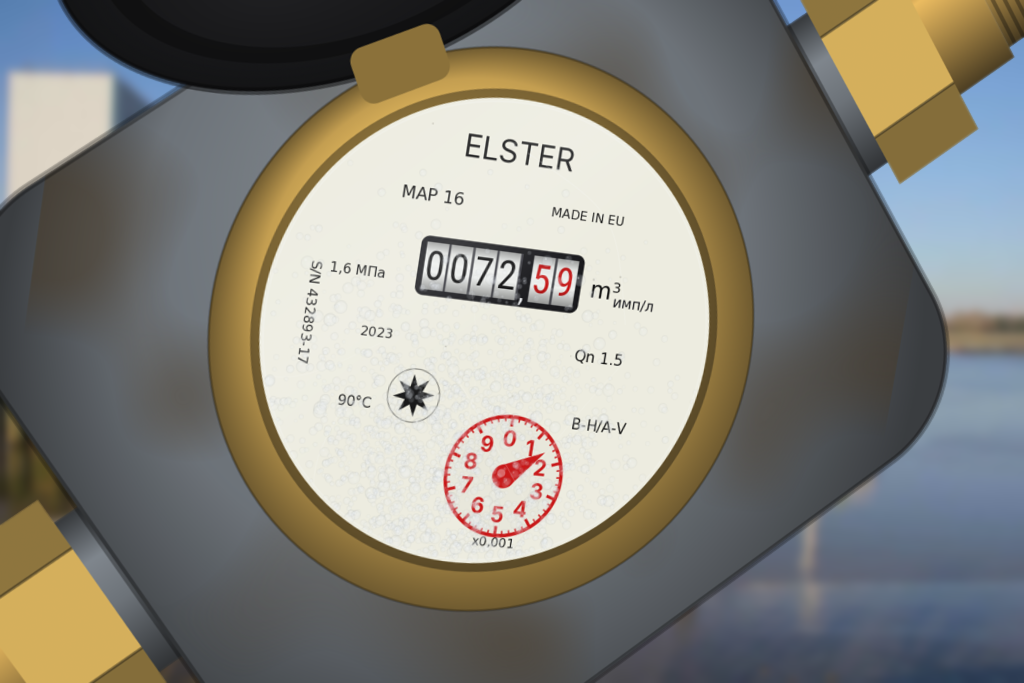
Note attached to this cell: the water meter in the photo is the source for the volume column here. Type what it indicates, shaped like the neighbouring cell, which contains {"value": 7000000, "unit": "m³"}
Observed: {"value": 72.591, "unit": "m³"}
